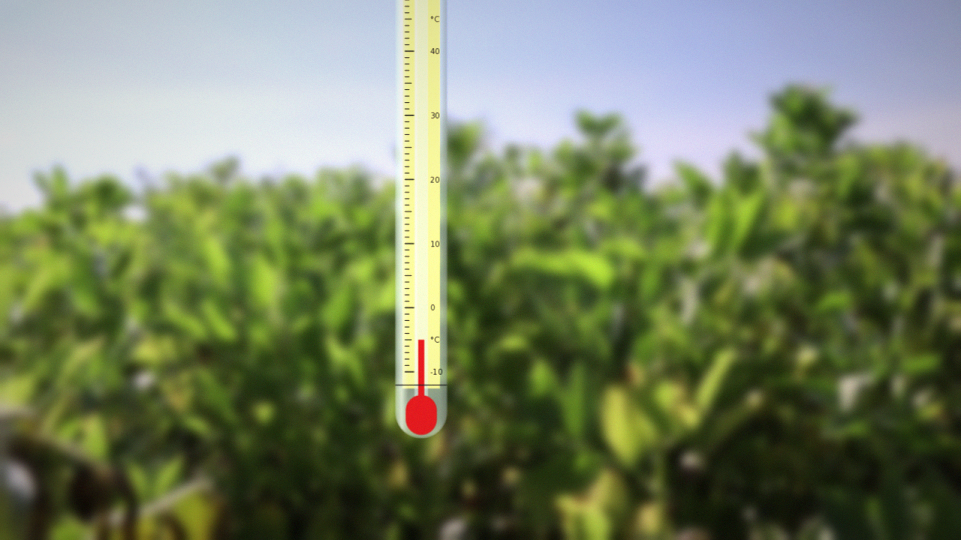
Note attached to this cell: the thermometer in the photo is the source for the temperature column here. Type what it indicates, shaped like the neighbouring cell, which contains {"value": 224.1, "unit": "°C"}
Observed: {"value": -5, "unit": "°C"}
